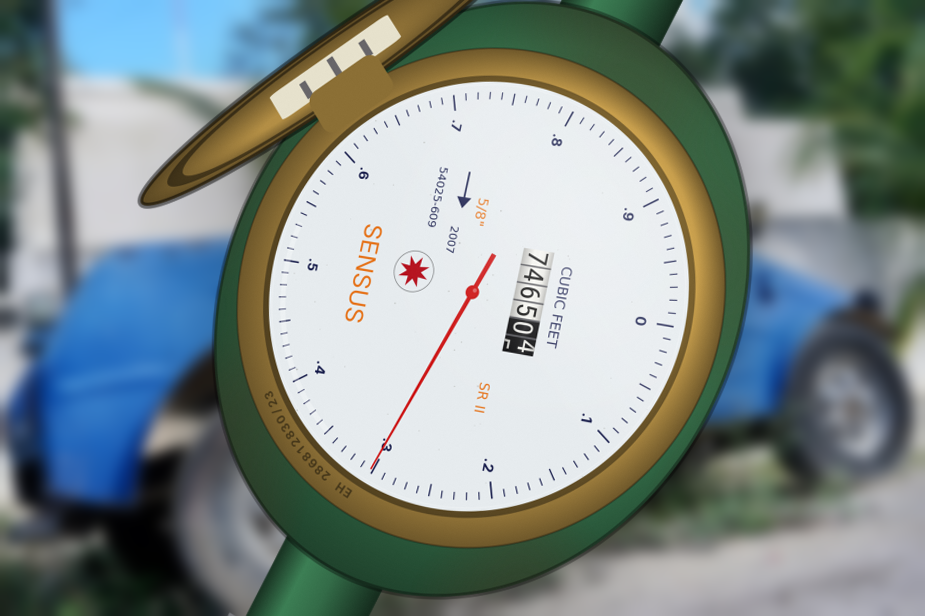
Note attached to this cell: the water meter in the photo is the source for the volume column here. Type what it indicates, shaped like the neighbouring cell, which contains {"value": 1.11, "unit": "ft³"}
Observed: {"value": 746504.30, "unit": "ft³"}
